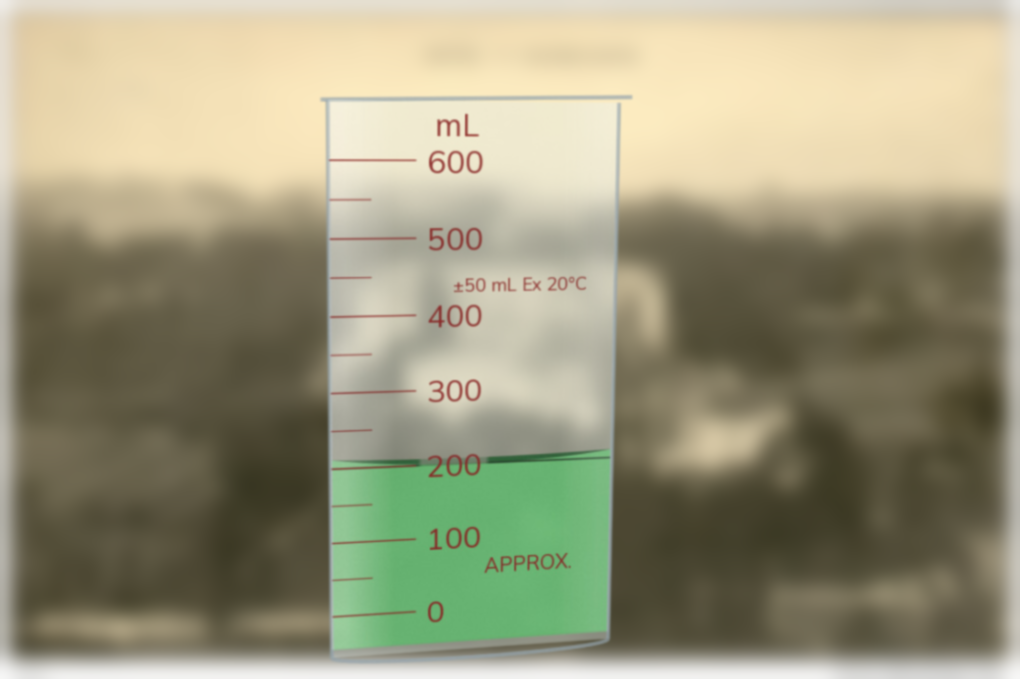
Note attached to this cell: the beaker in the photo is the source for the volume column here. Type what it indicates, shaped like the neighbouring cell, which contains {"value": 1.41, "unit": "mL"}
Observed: {"value": 200, "unit": "mL"}
